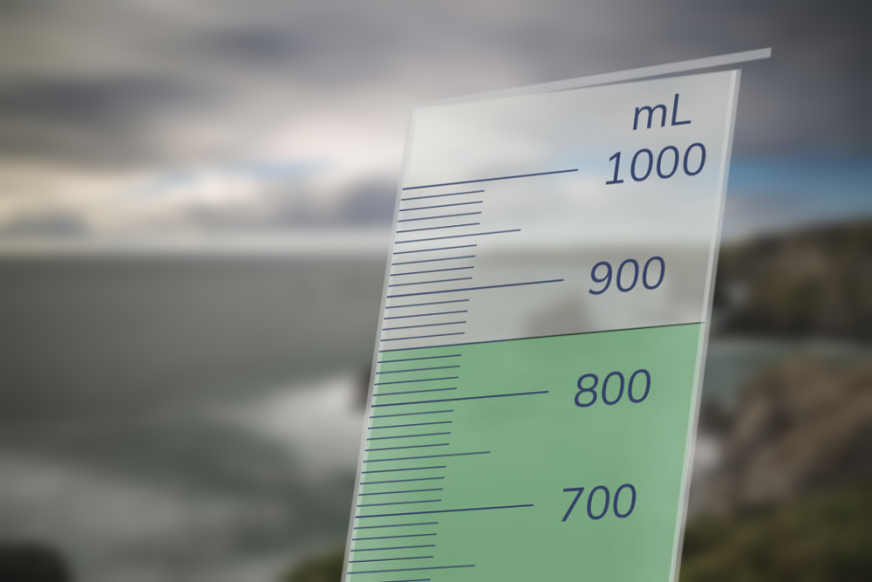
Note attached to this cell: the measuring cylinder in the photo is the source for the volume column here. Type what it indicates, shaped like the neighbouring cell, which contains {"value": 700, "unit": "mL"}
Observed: {"value": 850, "unit": "mL"}
